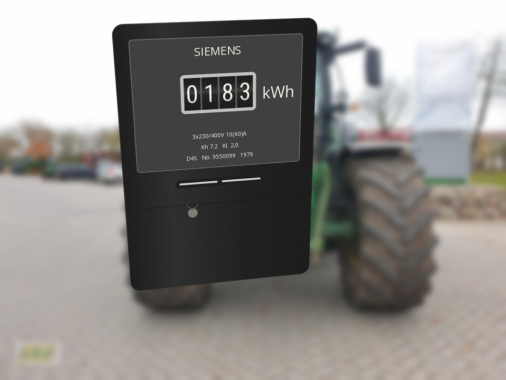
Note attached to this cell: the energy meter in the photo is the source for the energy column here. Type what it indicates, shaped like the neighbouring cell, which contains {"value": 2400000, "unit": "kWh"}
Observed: {"value": 183, "unit": "kWh"}
